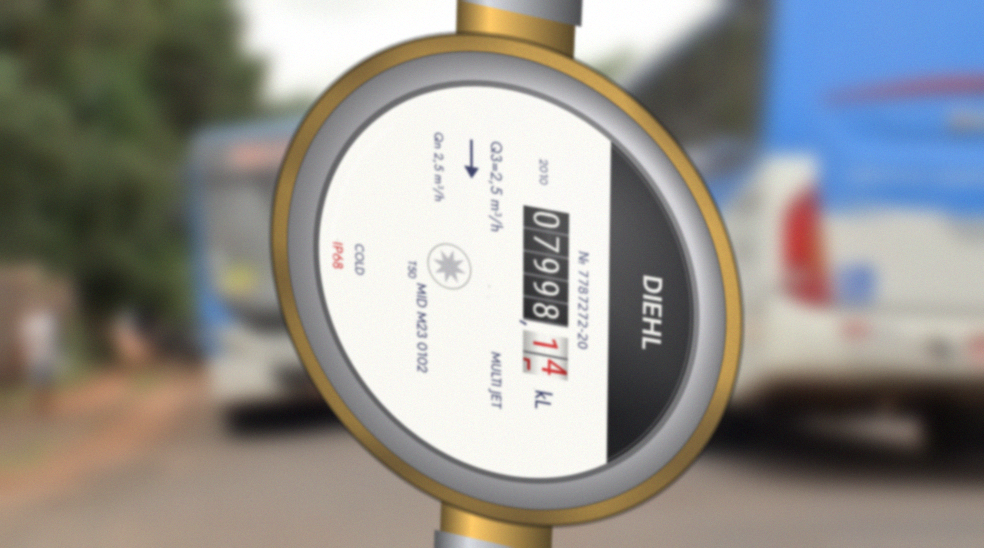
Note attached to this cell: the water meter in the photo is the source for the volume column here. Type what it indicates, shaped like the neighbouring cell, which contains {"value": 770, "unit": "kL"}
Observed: {"value": 7998.14, "unit": "kL"}
